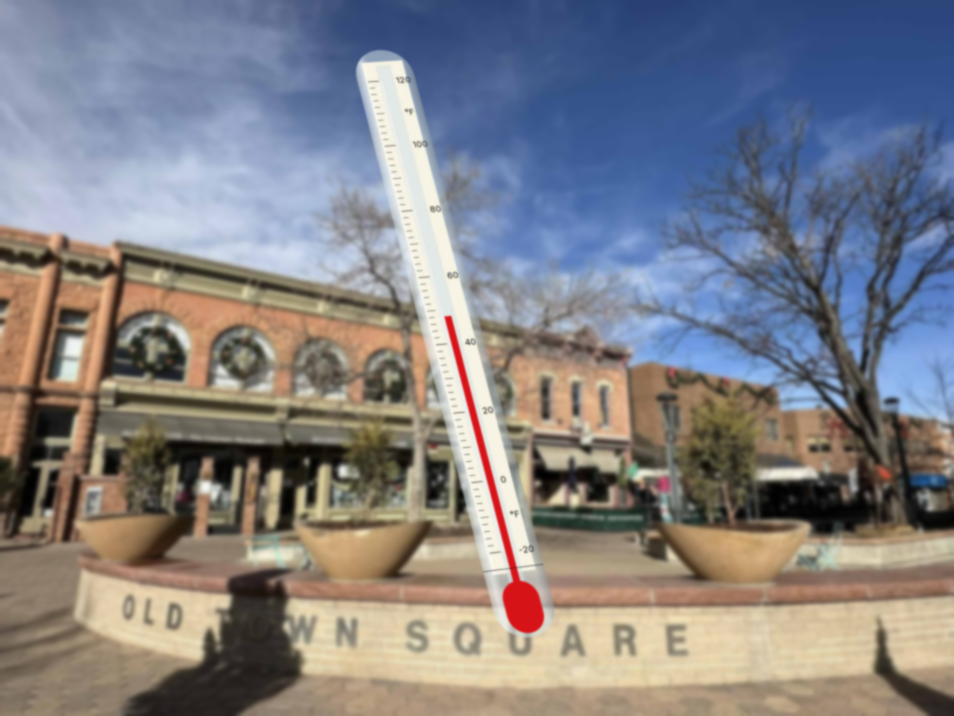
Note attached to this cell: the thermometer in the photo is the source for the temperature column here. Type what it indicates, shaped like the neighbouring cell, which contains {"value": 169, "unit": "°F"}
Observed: {"value": 48, "unit": "°F"}
